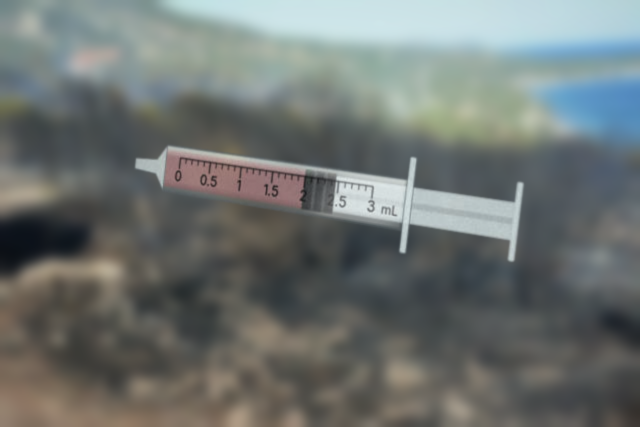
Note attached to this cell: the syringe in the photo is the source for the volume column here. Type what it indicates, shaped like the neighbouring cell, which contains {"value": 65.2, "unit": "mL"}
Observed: {"value": 2, "unit": "mL"}
